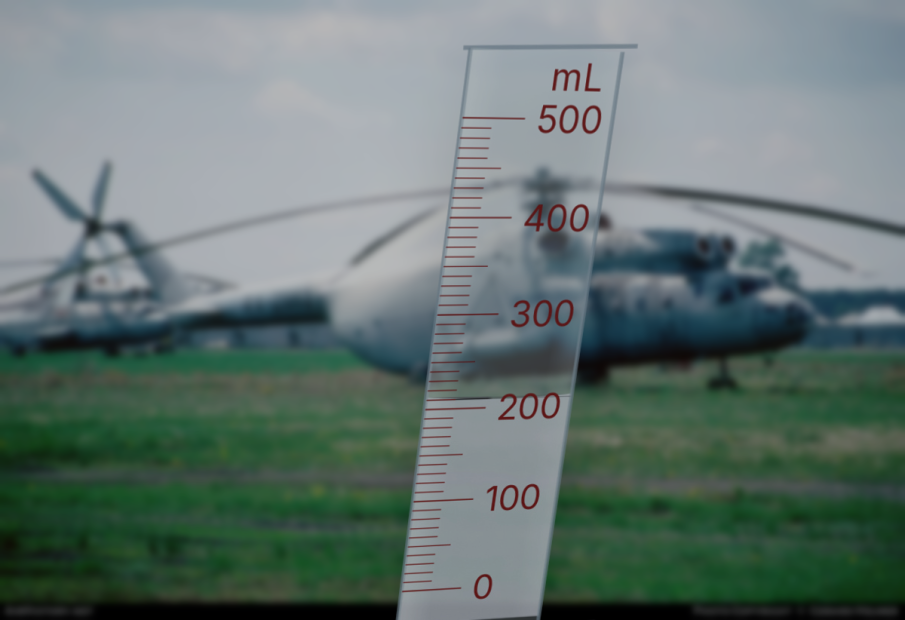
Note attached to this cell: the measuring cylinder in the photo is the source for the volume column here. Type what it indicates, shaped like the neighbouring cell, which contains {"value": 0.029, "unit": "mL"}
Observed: {"value": 210, "unit": "mL"}
